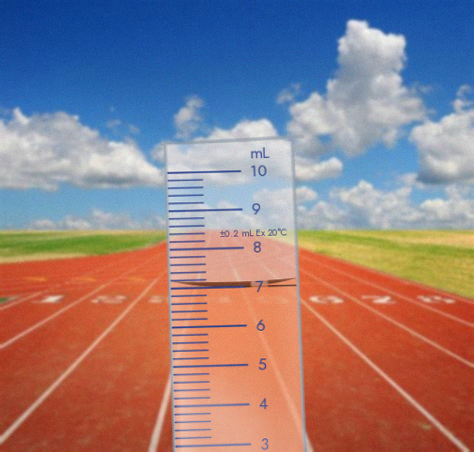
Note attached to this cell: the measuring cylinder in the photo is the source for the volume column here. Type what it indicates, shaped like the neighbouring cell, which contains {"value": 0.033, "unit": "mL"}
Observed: {"value": 7, "unit": "mL"}
